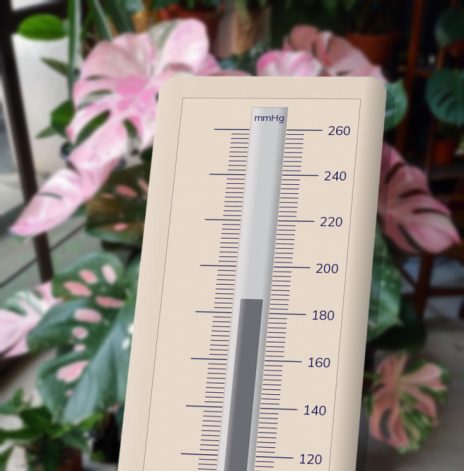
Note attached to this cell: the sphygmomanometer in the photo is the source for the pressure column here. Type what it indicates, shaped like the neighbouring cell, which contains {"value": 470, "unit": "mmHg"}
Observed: {"value": 186, "unit": "mmHg"}
